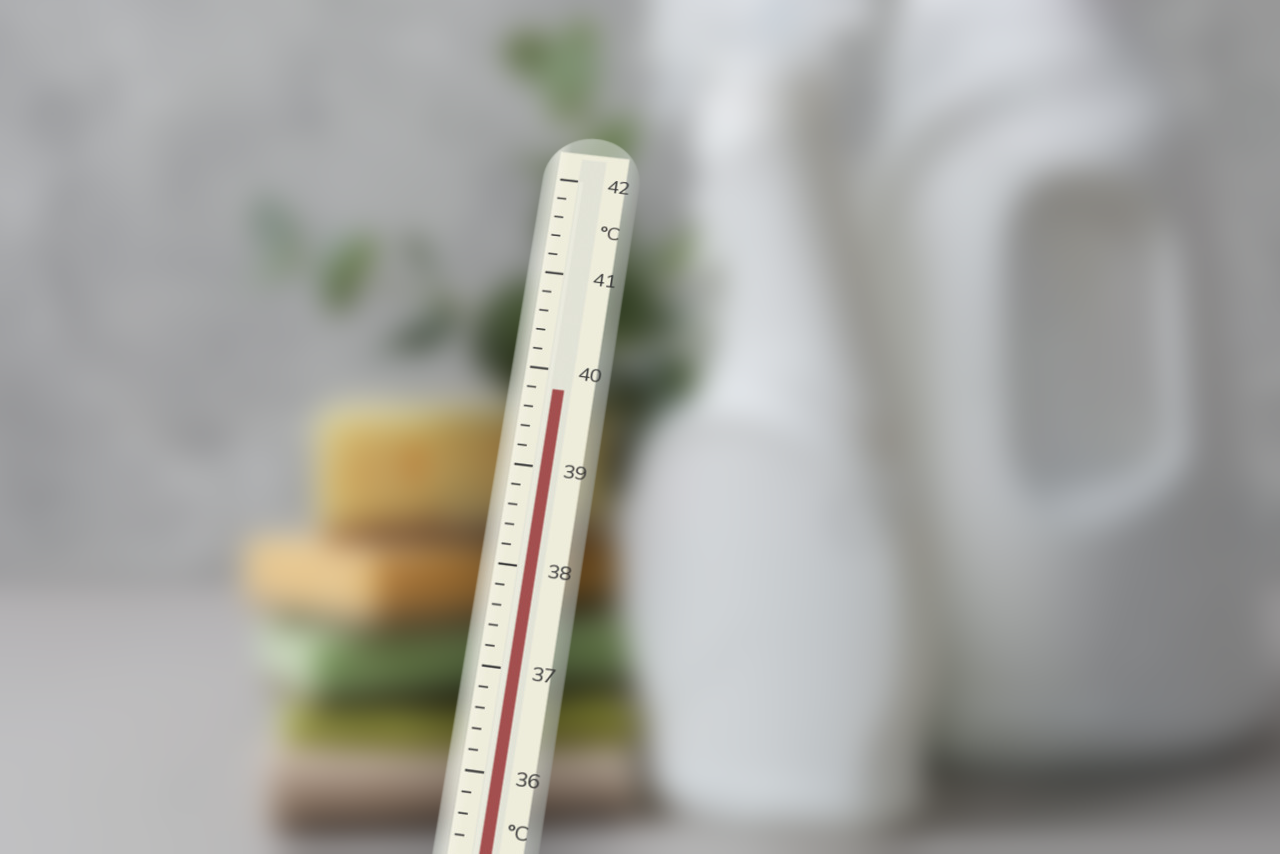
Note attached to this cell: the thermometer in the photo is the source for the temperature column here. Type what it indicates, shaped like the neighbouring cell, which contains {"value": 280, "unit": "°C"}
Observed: {"value": 39.8, "unit": "°C"}
